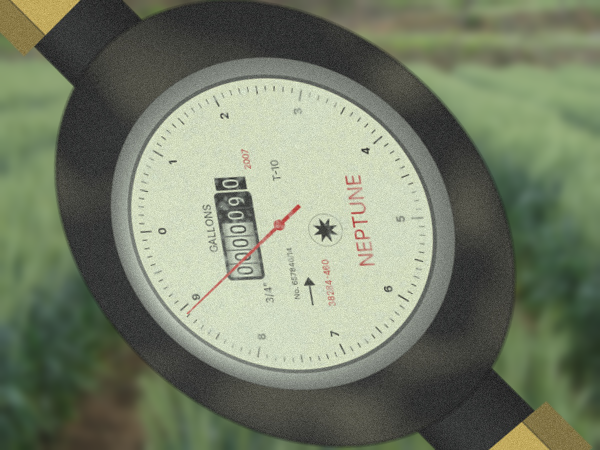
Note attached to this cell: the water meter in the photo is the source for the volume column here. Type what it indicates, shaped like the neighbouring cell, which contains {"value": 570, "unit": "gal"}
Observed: {"value": 88.9, "unit": "gal"}
